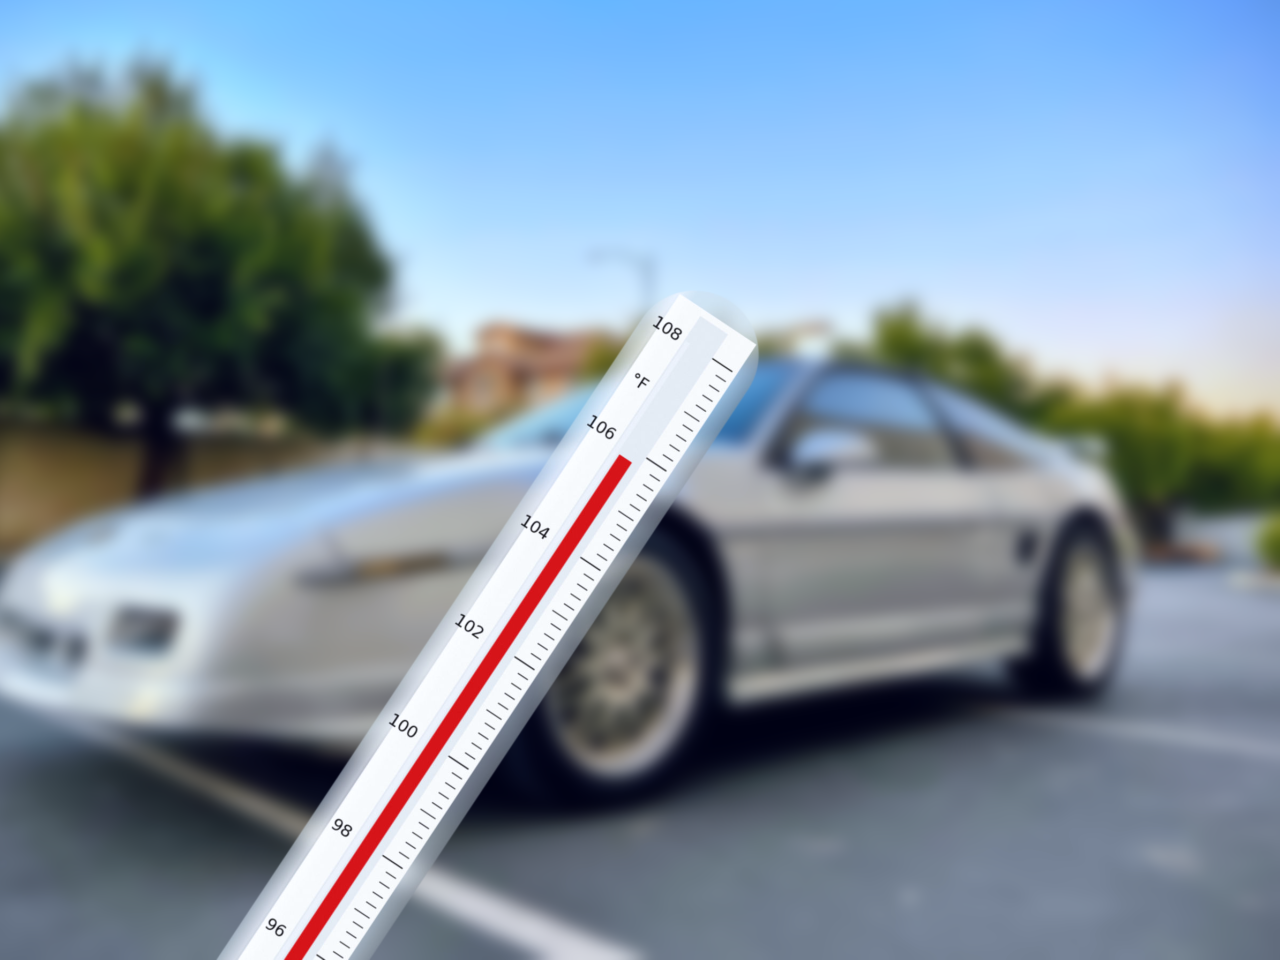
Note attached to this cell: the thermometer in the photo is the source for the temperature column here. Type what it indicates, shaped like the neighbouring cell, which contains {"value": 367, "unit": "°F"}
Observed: {"value": 105.8, "unit": "°F"}
